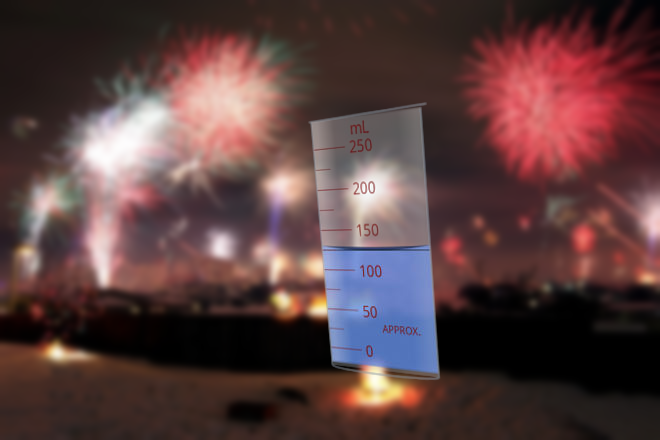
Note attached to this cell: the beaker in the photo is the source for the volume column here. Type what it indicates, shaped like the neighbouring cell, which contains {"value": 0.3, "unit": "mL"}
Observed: {"value": 125, "unit": "mL"}
